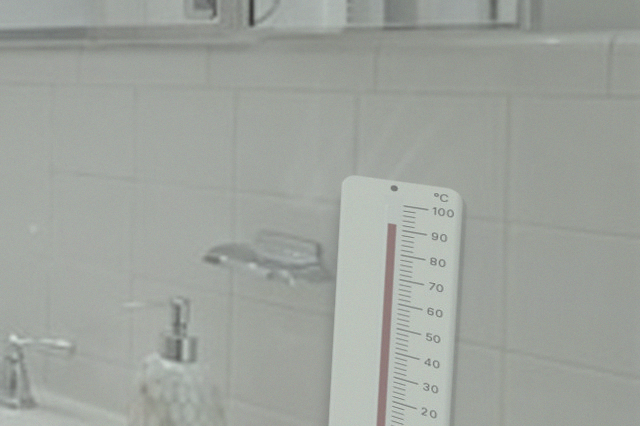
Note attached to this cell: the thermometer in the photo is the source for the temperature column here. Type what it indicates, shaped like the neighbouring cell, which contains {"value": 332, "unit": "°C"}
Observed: {"value": 92, "unit": "°C"}
